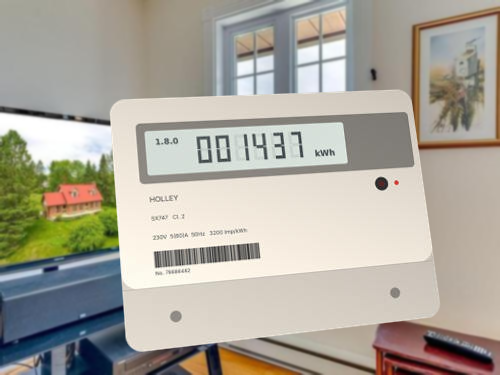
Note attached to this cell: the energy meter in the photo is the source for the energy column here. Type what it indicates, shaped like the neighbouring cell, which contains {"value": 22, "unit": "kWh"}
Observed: {"value": 1437, "unit": "kWh"}
